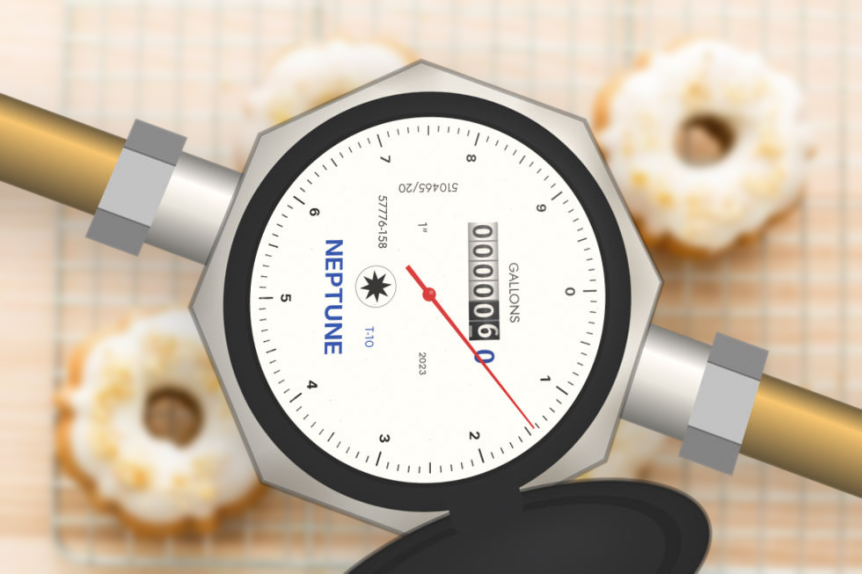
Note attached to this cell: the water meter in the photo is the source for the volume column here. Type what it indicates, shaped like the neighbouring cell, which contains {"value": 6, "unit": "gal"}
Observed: {"value": 61.4, "unit": "gal"}
